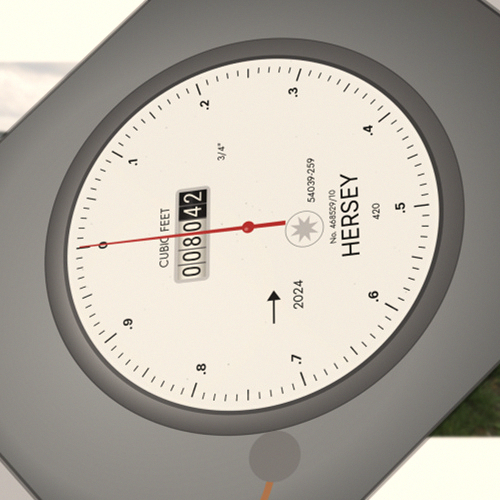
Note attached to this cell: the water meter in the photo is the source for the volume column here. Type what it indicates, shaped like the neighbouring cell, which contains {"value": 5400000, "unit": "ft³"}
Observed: {"value": 8042.00, "unit": "ft³"}
